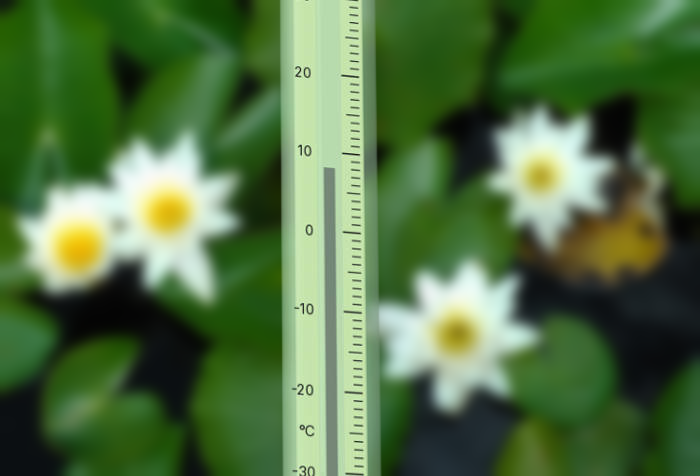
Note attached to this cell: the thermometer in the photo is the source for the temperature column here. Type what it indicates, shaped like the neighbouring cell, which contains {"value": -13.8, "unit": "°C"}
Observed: {"value": 8, "unit": "°C"}
